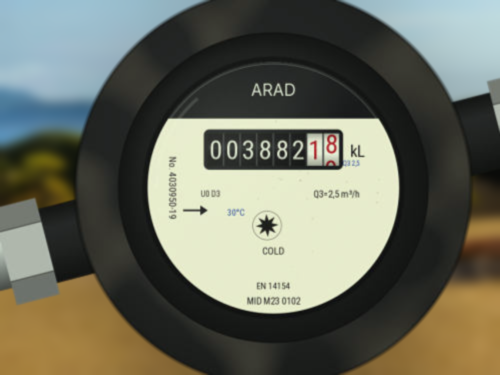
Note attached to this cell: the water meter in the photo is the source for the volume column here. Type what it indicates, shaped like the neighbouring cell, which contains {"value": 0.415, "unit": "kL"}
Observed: {"value": 3882.18, "unit": "kL"}
